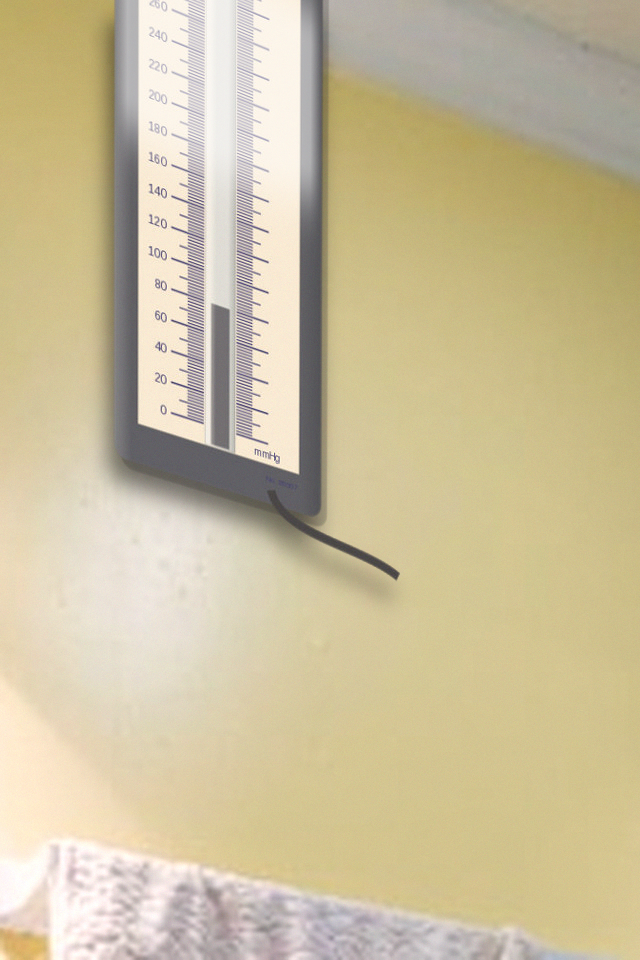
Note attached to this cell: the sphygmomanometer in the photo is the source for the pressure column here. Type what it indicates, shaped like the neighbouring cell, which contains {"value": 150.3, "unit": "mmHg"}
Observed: {"value": 80, "unit": "mmHg"}
